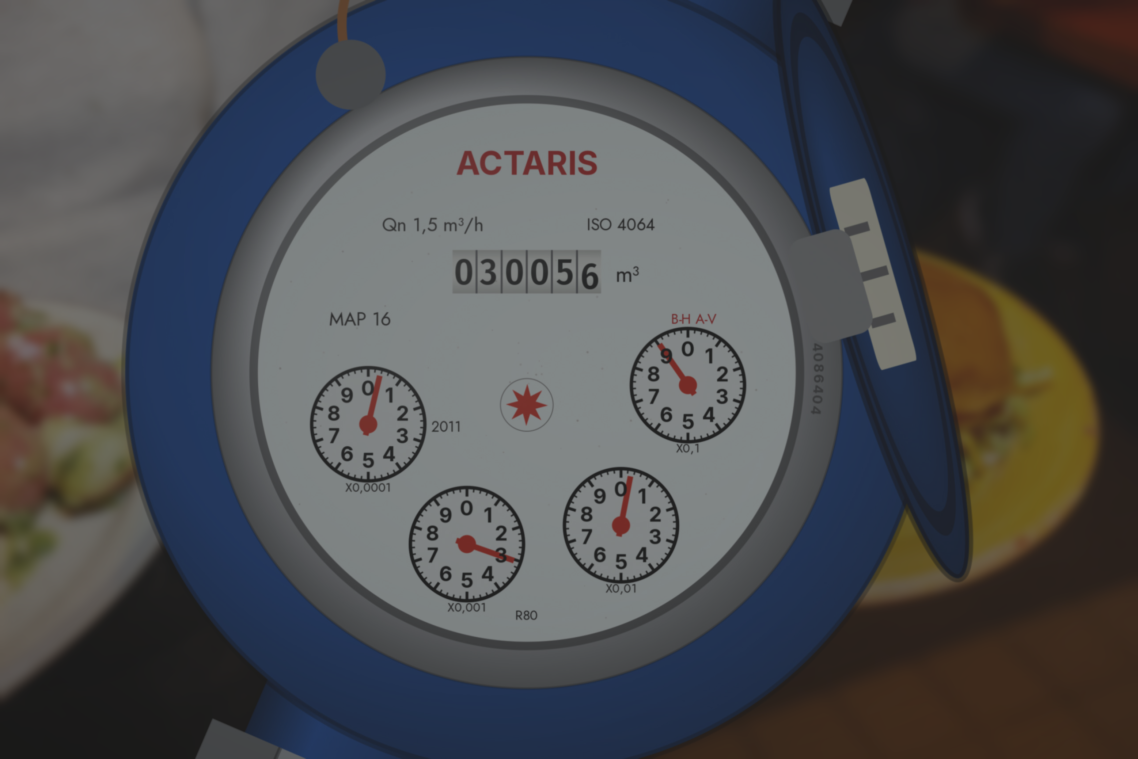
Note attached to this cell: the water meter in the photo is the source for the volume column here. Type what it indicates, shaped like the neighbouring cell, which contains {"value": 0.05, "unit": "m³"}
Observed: {"value": 30055.9030, "unit": "m³"}
